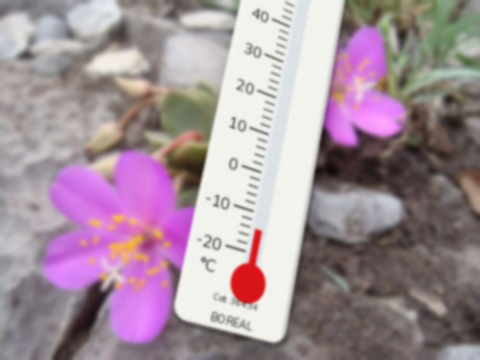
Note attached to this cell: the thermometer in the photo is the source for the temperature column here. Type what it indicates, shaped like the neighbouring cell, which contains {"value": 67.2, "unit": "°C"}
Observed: {"value": -14, "unit": "°C"}
